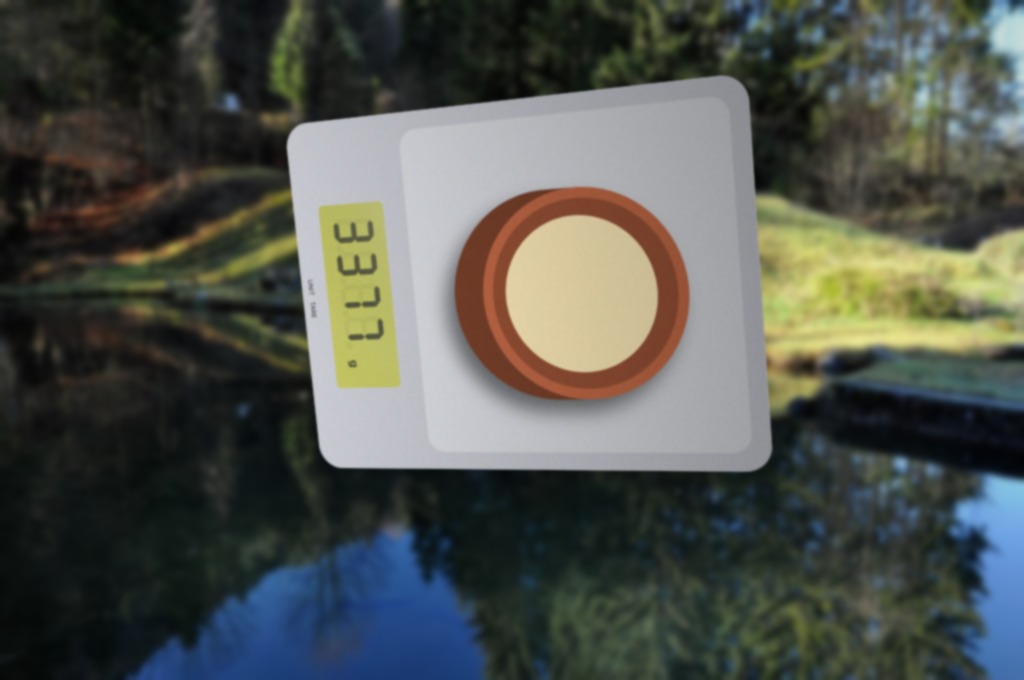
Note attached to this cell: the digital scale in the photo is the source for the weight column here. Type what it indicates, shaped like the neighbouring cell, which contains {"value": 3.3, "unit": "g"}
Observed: {"value": 3377, "unit": "g"}
